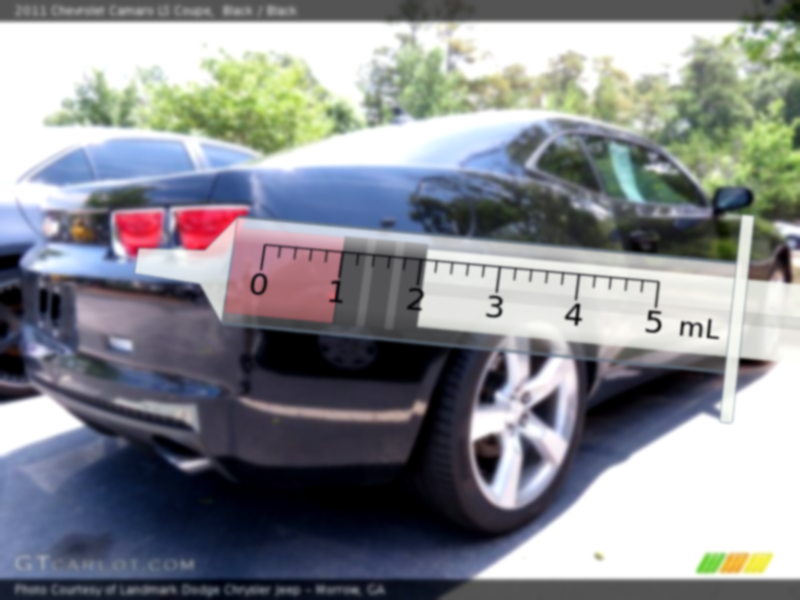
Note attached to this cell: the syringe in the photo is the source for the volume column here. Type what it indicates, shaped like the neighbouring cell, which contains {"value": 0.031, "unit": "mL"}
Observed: {"value": 1, "unit": "mL"}
